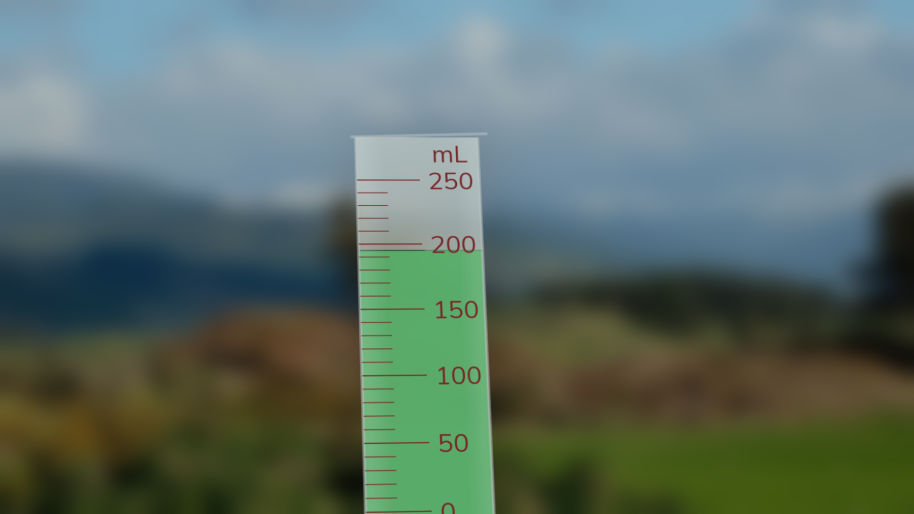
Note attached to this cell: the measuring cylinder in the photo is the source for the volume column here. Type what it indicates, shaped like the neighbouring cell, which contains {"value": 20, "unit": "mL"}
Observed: {"value": 195, "unit": "mL"}
